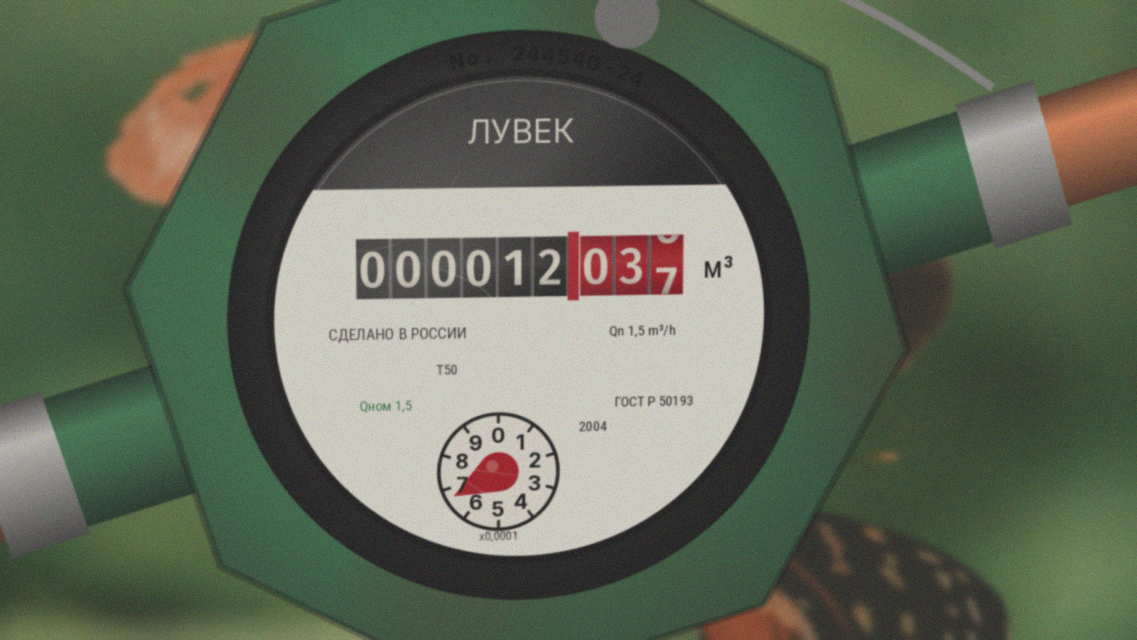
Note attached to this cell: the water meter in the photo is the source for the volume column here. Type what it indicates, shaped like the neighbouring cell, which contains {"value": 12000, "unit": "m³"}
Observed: {"value": 12.0366, "unit": "m³"}
